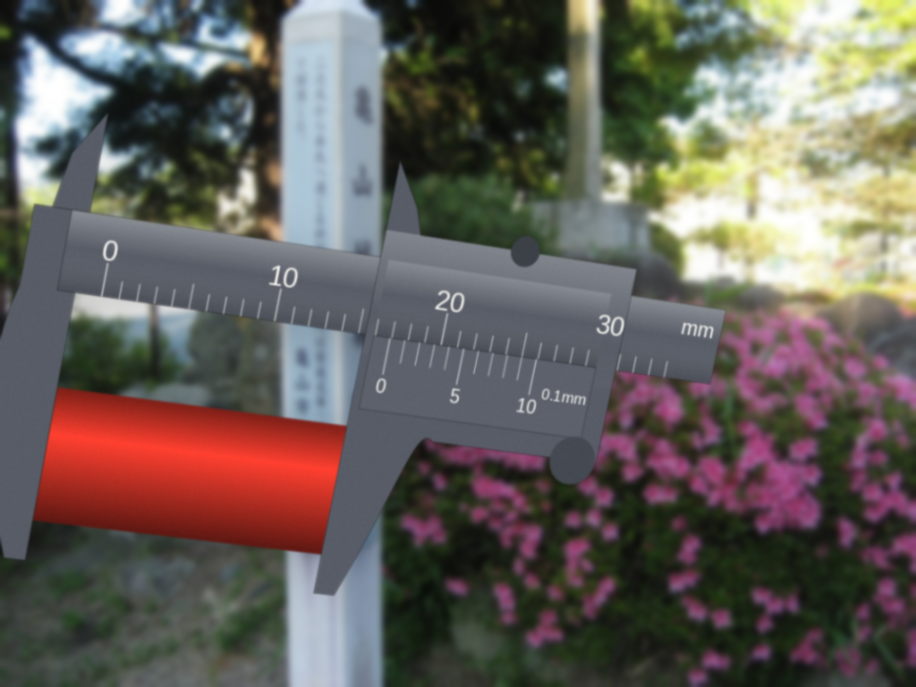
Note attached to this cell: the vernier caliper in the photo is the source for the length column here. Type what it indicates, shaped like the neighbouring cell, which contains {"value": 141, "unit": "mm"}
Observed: {"value": 16.9, "unit": "mm"}
